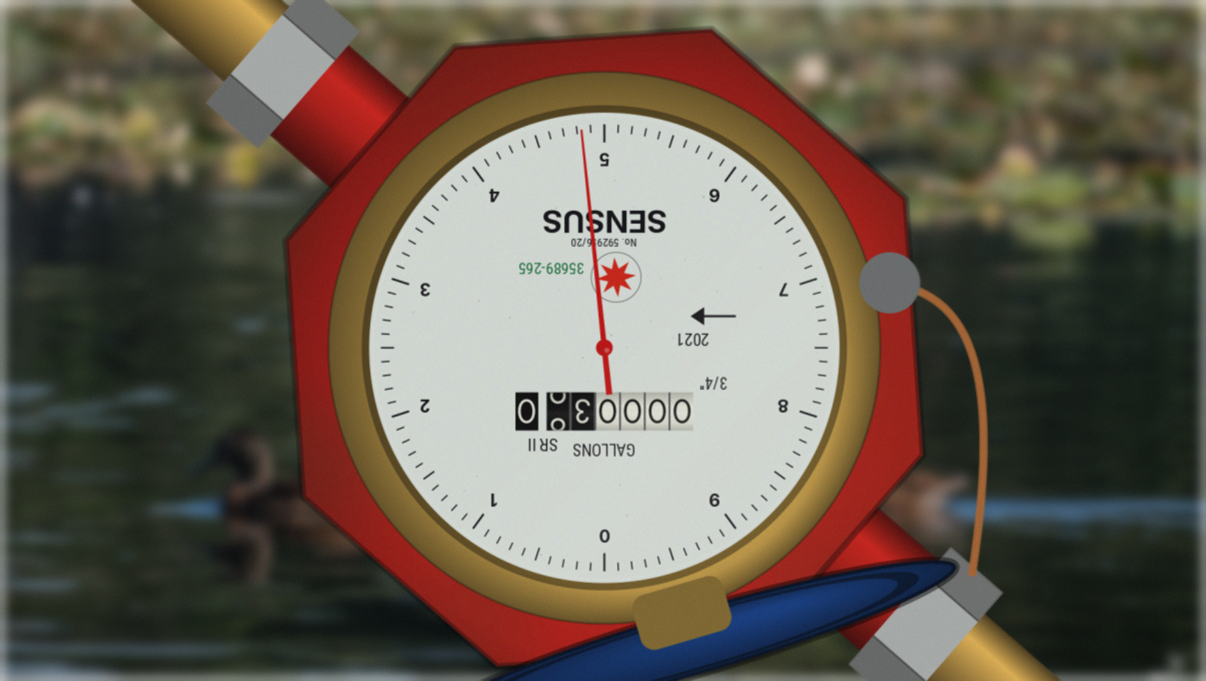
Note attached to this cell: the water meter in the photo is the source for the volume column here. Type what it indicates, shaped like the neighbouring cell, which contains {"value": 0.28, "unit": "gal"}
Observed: {"value": 384.8, "unit": "gal"}
